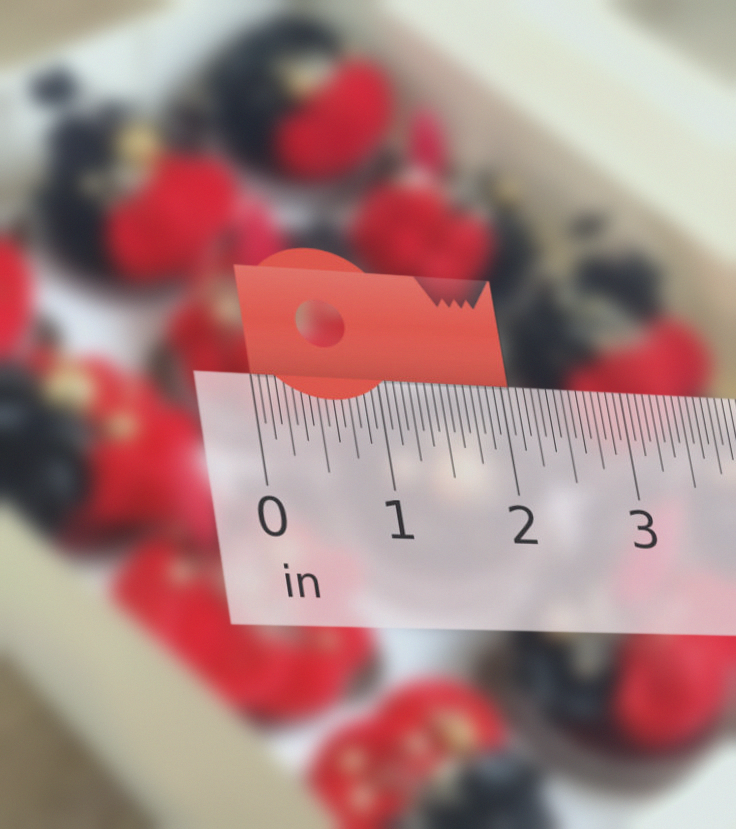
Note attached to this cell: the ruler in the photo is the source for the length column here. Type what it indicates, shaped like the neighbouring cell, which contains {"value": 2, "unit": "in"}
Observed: {"value": 2.0625, "unit": "in"}
